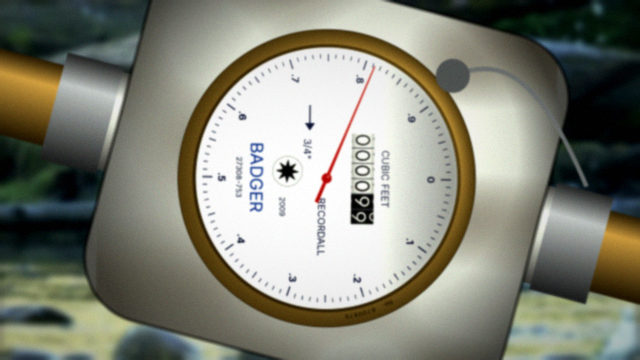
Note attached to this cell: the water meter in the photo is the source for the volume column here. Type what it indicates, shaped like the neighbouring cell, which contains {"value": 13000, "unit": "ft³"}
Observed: {"value": 98.81, "unit": "ft³"}
